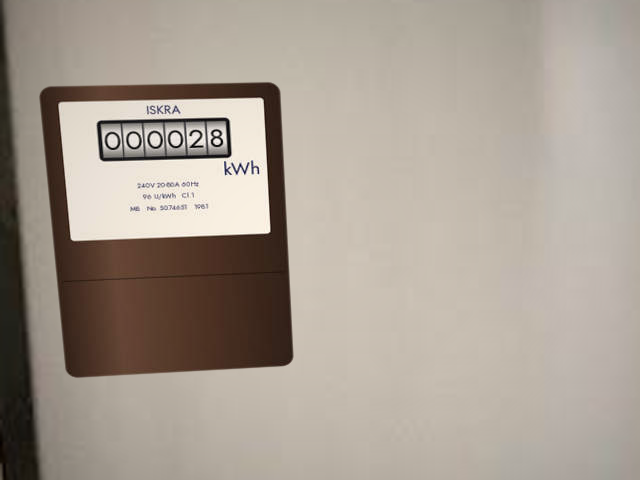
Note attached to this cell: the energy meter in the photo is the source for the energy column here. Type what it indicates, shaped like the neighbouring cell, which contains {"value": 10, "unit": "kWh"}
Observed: {"value": 28, "unit": "kWh"}
